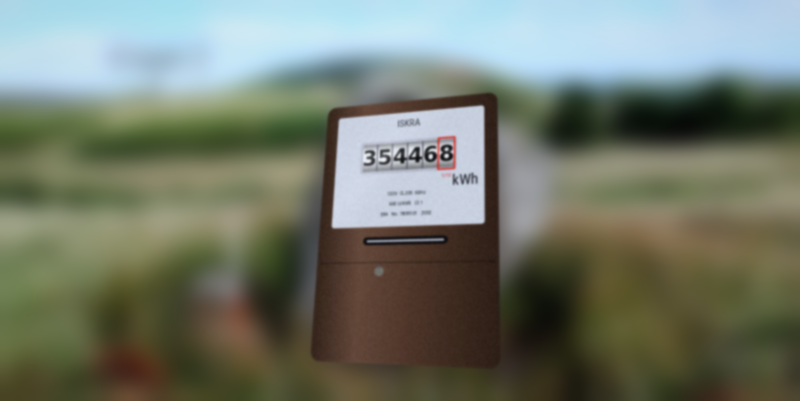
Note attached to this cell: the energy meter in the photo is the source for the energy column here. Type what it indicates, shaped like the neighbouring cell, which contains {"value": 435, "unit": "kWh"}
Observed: {"value": 35446.8, "unit": "kWh"}
